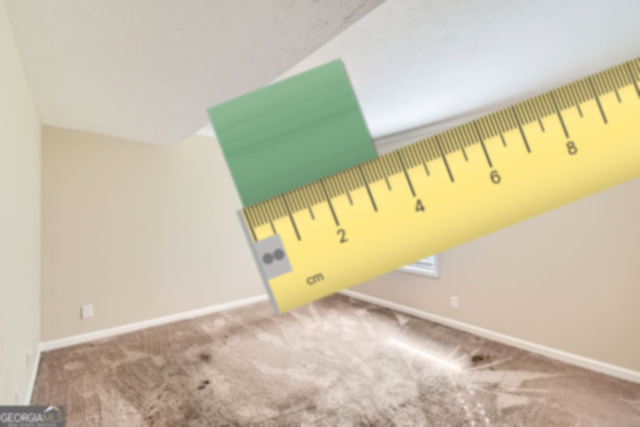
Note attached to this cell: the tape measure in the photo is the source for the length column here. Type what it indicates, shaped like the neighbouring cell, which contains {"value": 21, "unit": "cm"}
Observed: {"value": 3.5, "unit": "cm"}
